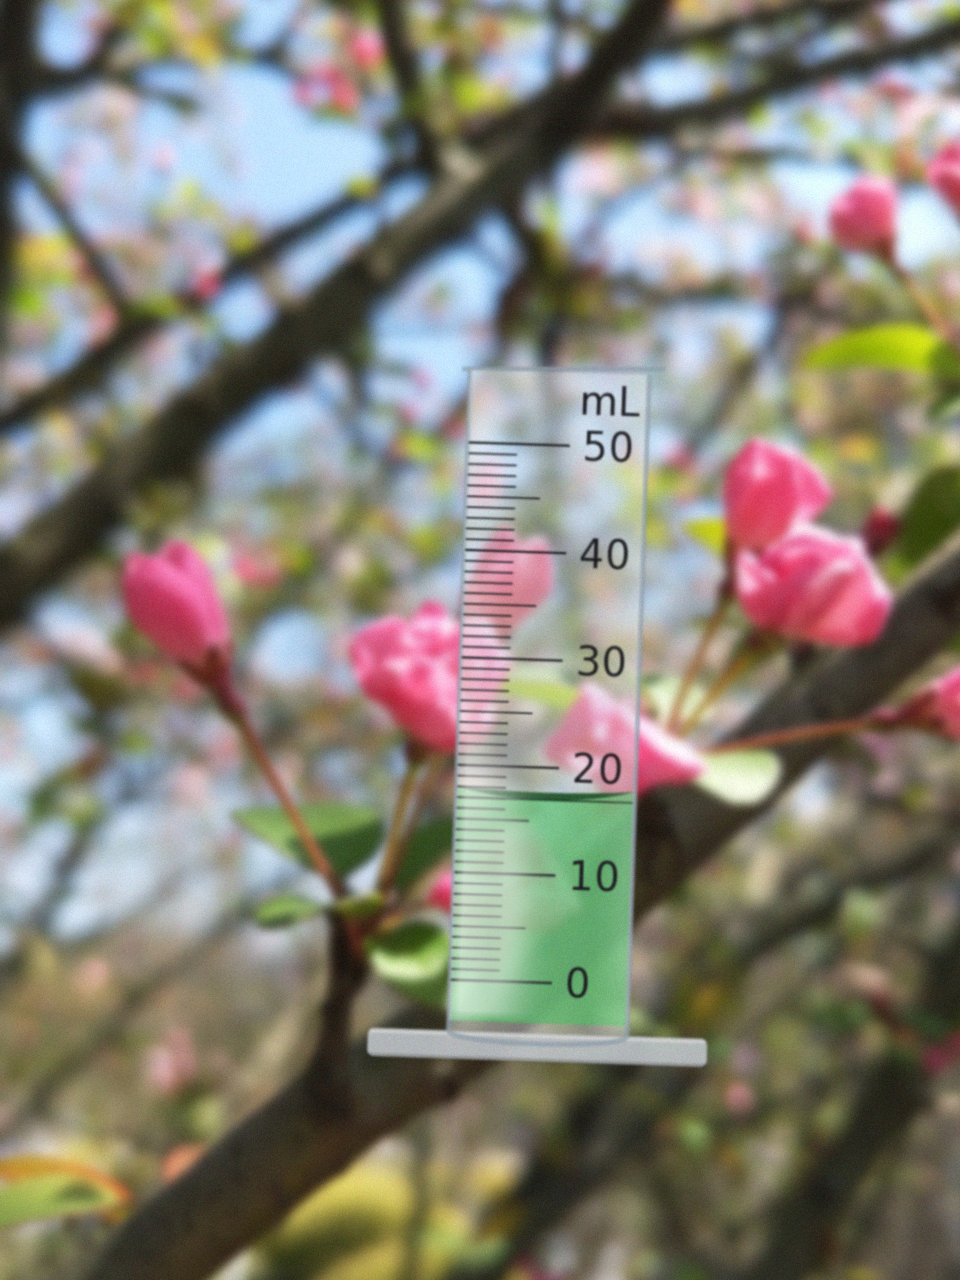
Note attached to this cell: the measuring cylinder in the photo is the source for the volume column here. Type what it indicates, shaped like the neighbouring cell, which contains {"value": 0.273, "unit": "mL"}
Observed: {"value": 17, "unit": "mL"}
